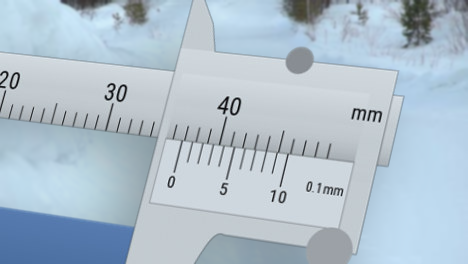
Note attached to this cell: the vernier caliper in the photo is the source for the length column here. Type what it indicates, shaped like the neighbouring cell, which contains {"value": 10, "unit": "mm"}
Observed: {"value": 36.8, "unit": "mm"}
